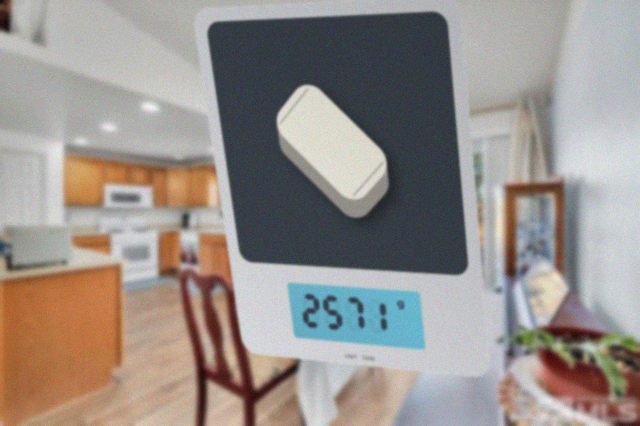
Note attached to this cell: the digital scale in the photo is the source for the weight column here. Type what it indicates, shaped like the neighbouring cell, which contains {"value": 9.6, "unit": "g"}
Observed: {"value": 2571, "unit": "g"}
